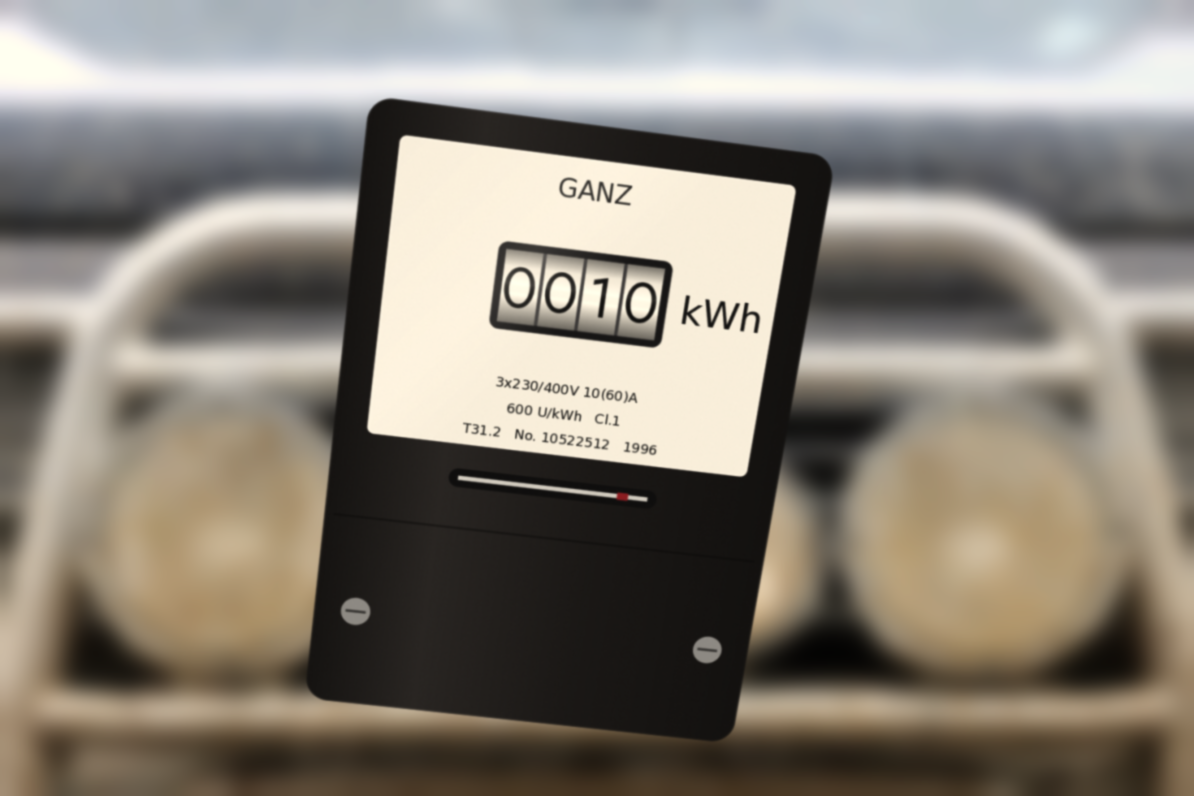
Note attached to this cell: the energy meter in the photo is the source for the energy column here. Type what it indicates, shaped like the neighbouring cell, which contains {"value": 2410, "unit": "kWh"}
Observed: {"value": 10, "unit": "kWh"}
